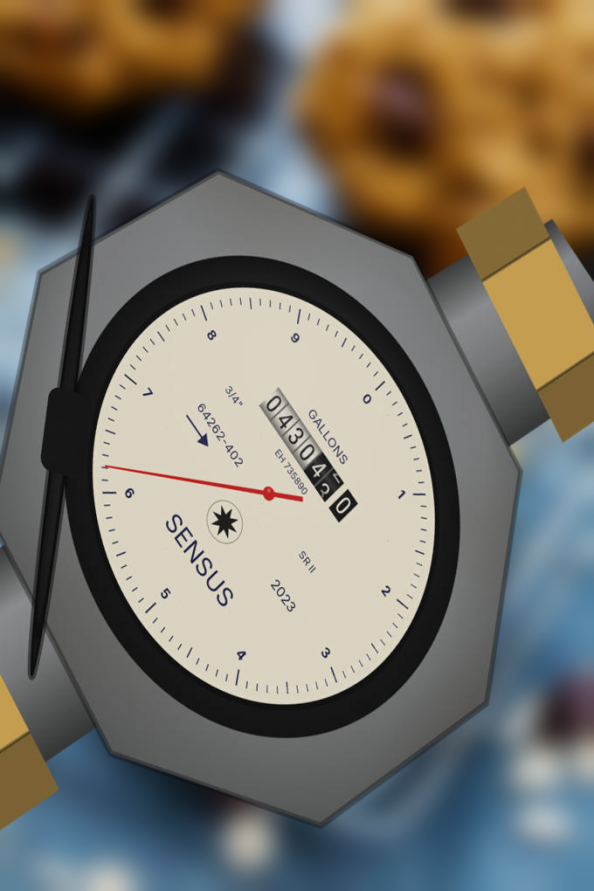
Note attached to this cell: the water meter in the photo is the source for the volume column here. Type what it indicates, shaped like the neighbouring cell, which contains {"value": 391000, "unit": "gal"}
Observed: {"value": 430426.2, "unit": "gal"}
